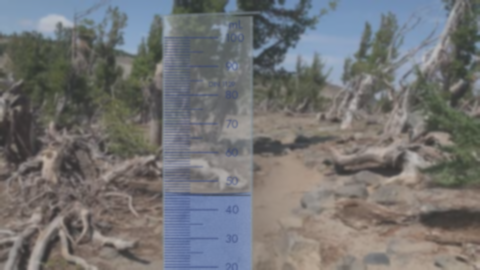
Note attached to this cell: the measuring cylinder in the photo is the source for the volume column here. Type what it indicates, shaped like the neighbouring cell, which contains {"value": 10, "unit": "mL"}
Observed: {"value": 45, "unit": "mL"}
